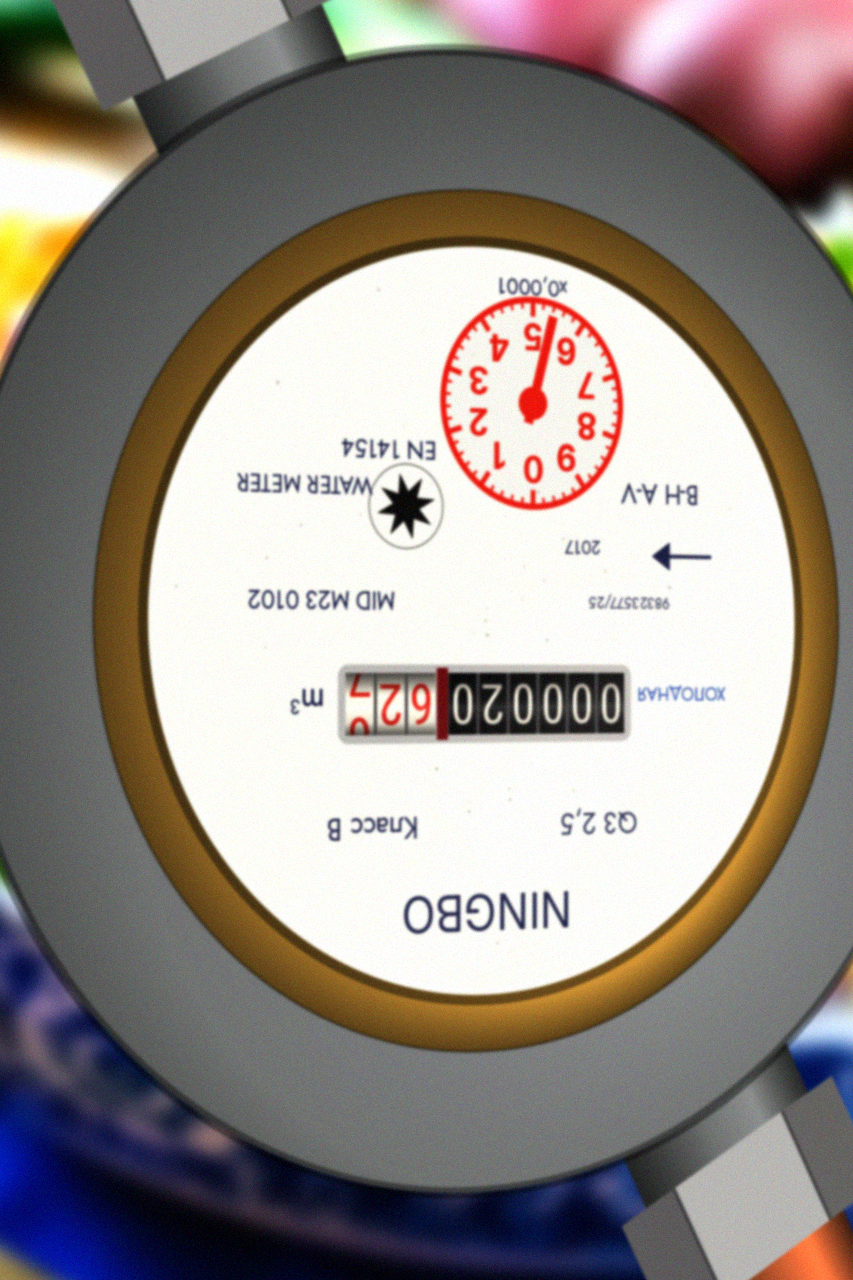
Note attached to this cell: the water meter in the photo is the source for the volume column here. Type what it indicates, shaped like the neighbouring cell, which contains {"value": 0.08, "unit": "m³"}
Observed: {"value": 20.6265, "unit": "m³"}
